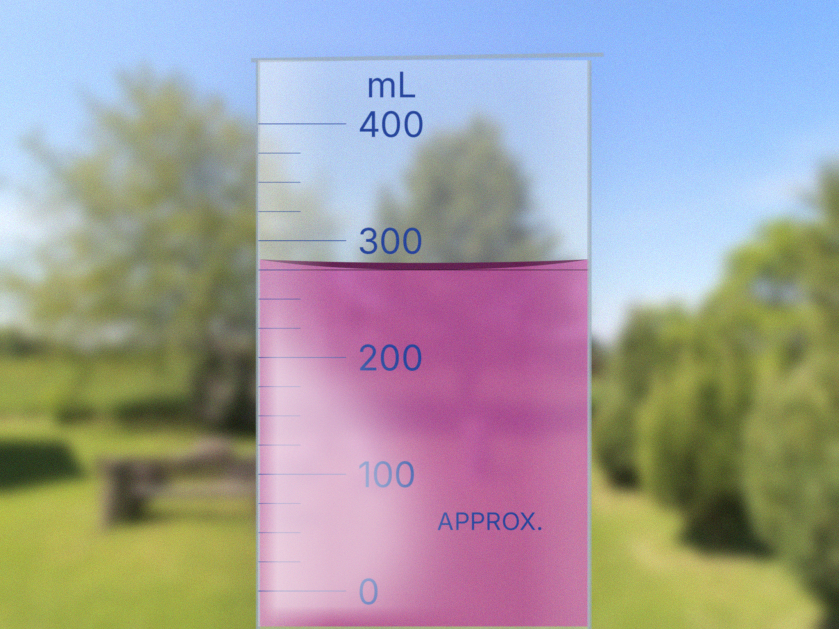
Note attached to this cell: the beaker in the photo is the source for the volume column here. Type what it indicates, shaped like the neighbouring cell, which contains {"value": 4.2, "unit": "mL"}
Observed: {"value": 275, "unit": "mL"}
